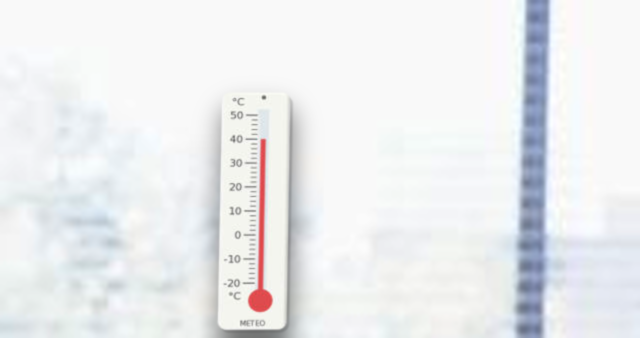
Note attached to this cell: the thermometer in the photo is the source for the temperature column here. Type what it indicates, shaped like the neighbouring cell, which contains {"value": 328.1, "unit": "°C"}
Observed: {"value": 40, "unit": "°C"}
